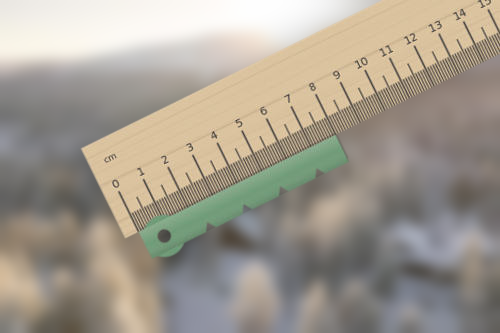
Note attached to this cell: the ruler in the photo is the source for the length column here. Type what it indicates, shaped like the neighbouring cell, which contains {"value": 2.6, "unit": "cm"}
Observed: {"value": 8, "unit": "cm"}
